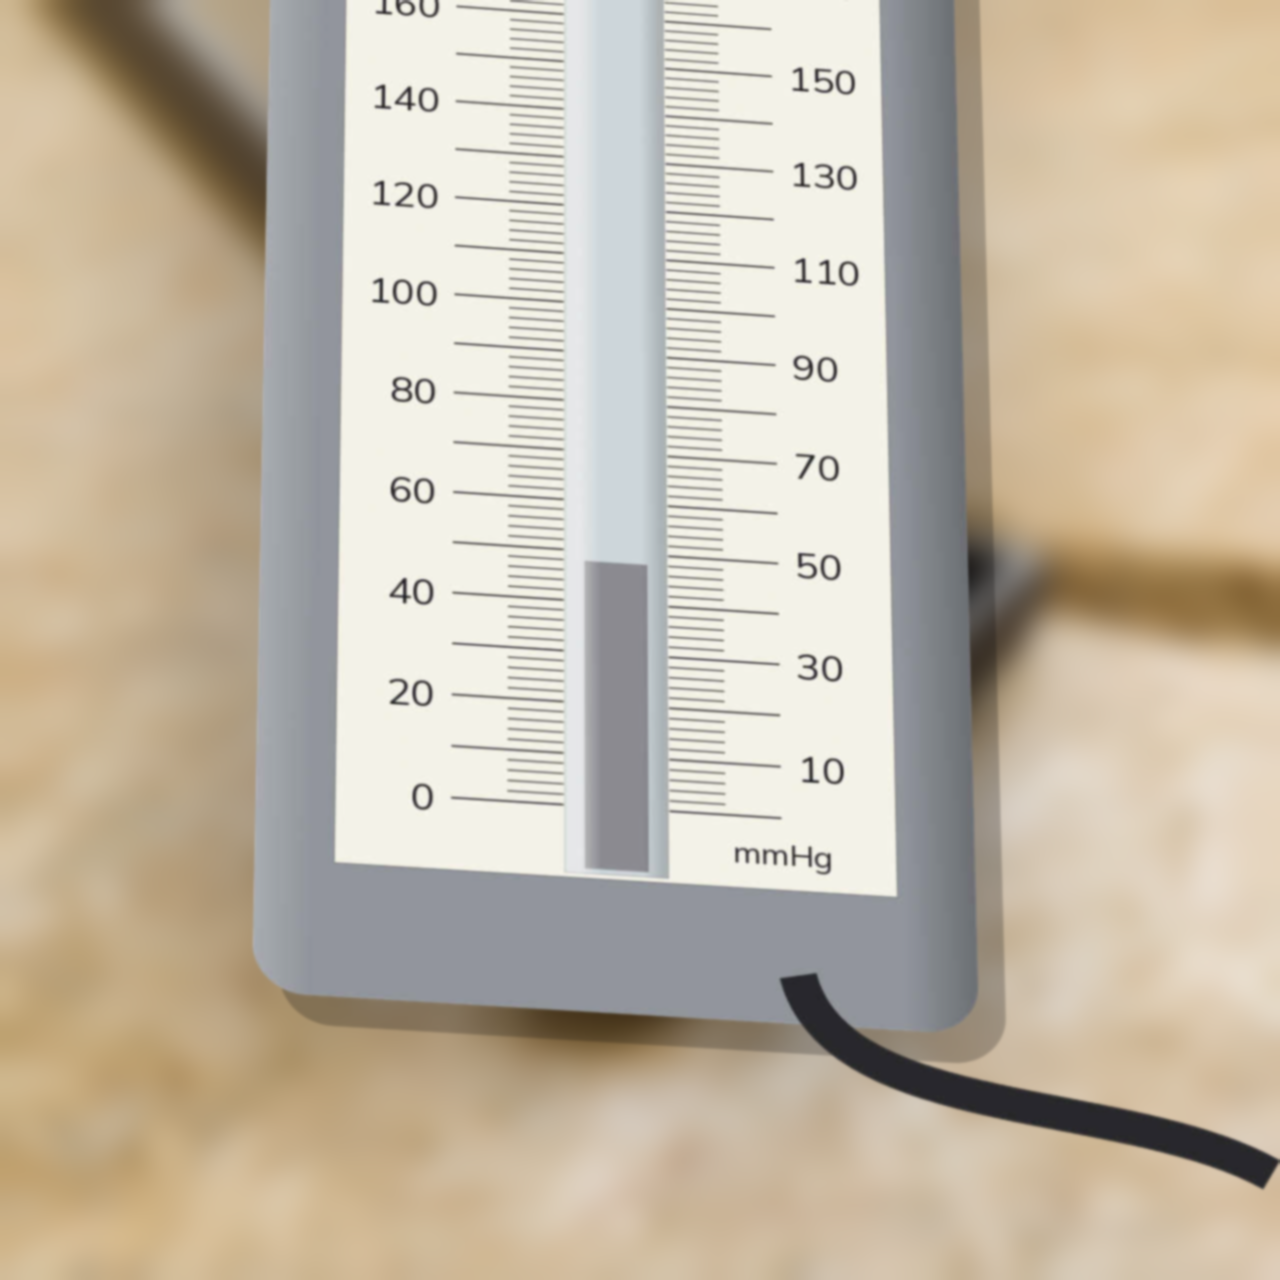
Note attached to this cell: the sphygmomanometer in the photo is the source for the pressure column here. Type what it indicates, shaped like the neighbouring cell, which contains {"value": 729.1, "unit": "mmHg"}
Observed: {"value": 48, "unit": "mmHg"}
